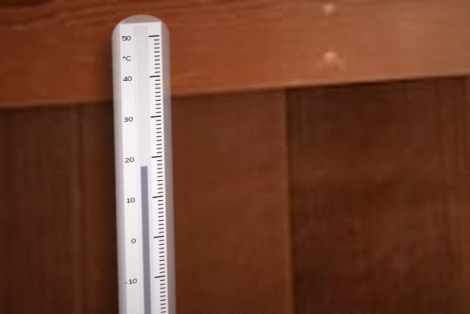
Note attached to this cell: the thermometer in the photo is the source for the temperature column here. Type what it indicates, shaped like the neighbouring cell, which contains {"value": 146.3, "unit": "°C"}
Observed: {"value": 18, "unit": "°C"}
